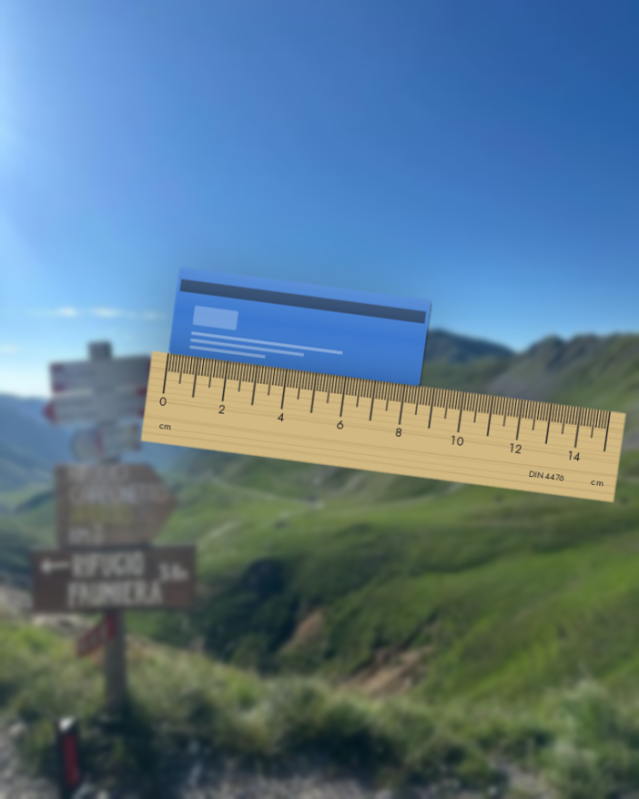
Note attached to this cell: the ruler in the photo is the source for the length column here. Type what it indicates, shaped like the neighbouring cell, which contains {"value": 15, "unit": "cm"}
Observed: {"value": 8.5, "unit": "cm"}
